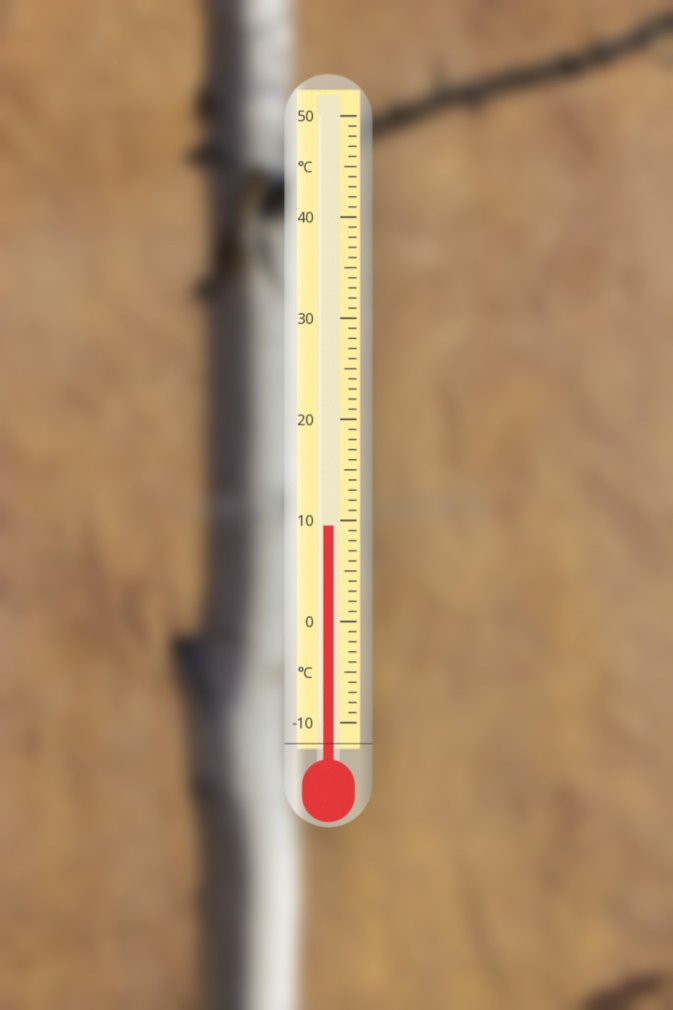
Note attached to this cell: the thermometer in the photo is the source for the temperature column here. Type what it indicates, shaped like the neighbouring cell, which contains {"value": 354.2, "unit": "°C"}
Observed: {"value": 9.5, "unit": "°C"}
